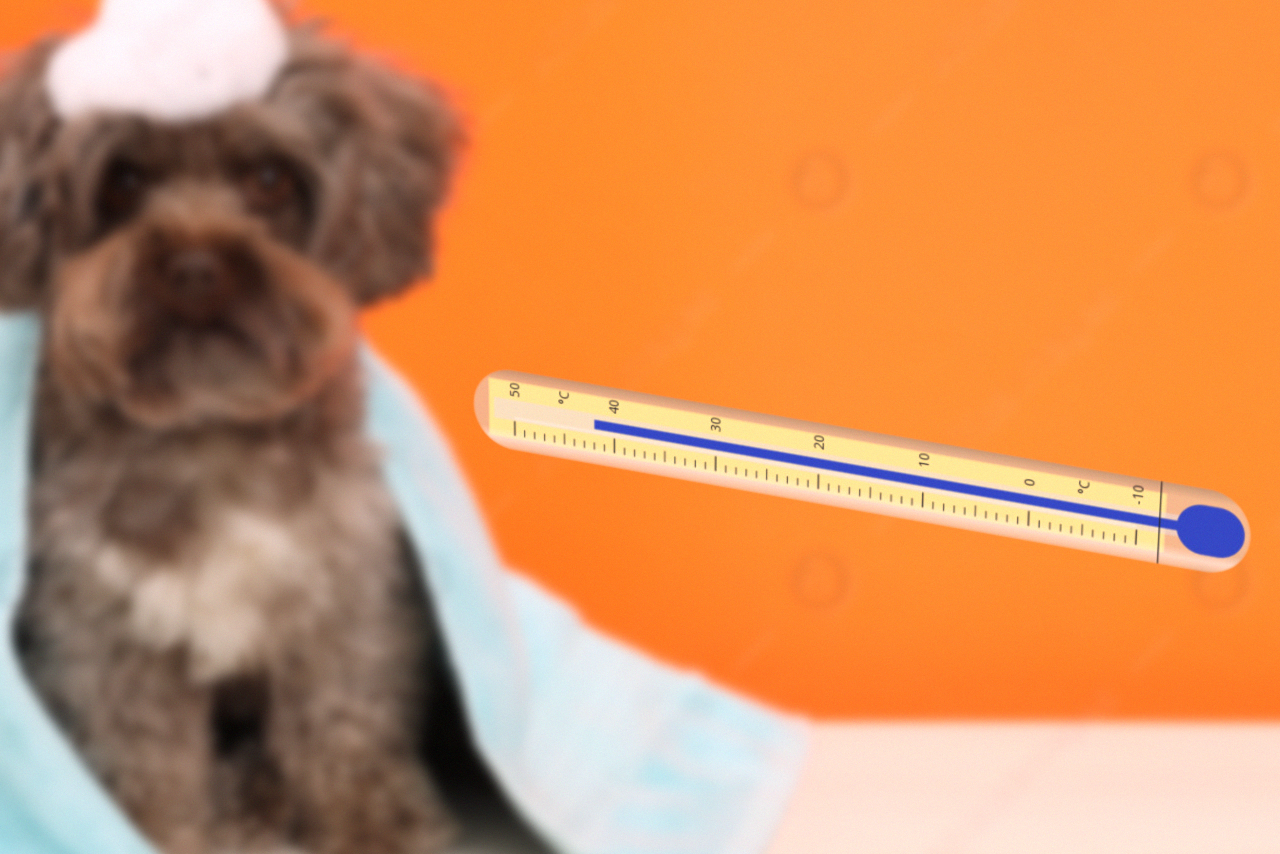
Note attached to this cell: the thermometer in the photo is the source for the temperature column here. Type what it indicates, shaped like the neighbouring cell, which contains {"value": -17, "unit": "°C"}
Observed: {"value": 42, "unit": "°C"}
